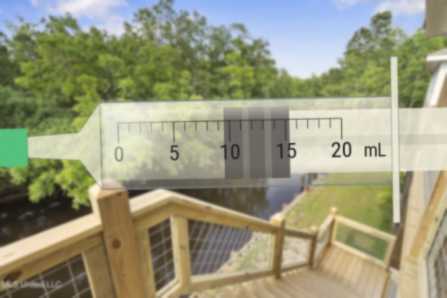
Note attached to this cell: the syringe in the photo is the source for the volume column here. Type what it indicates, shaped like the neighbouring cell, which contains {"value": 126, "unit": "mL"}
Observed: {"value": 9.5, "unit": "mL"}
